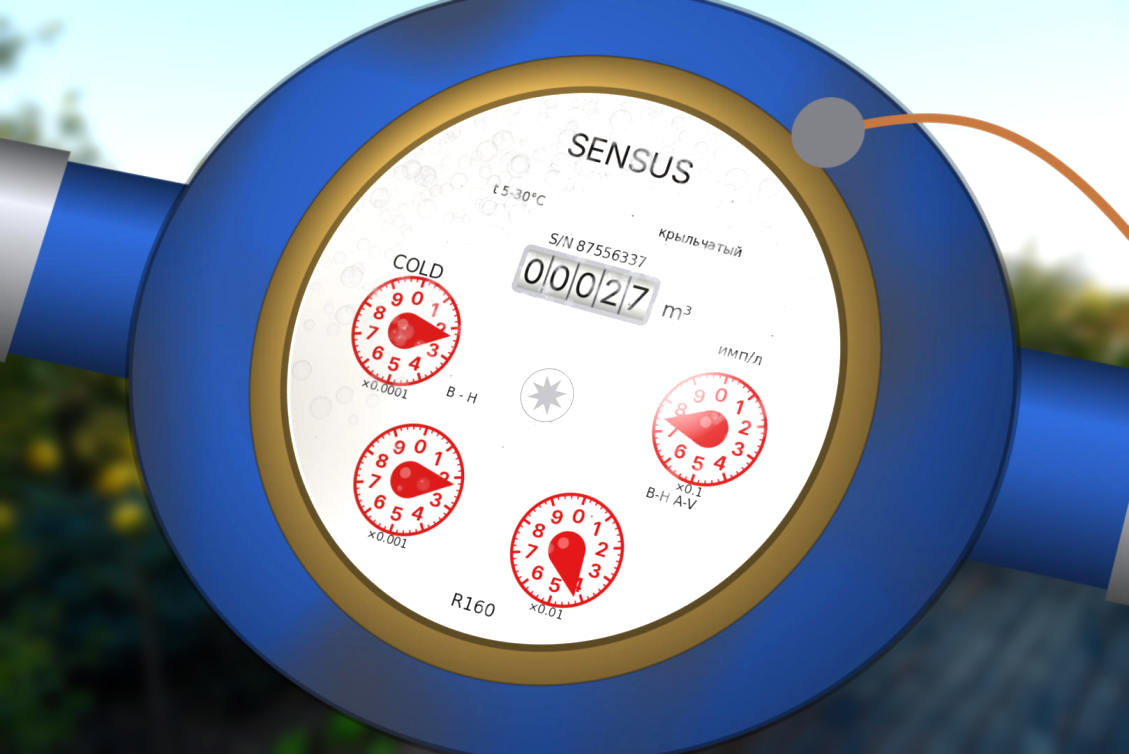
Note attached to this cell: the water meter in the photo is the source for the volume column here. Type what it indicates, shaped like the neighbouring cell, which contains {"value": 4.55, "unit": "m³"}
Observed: {"value": 27.7422, "unit": "m³"}
